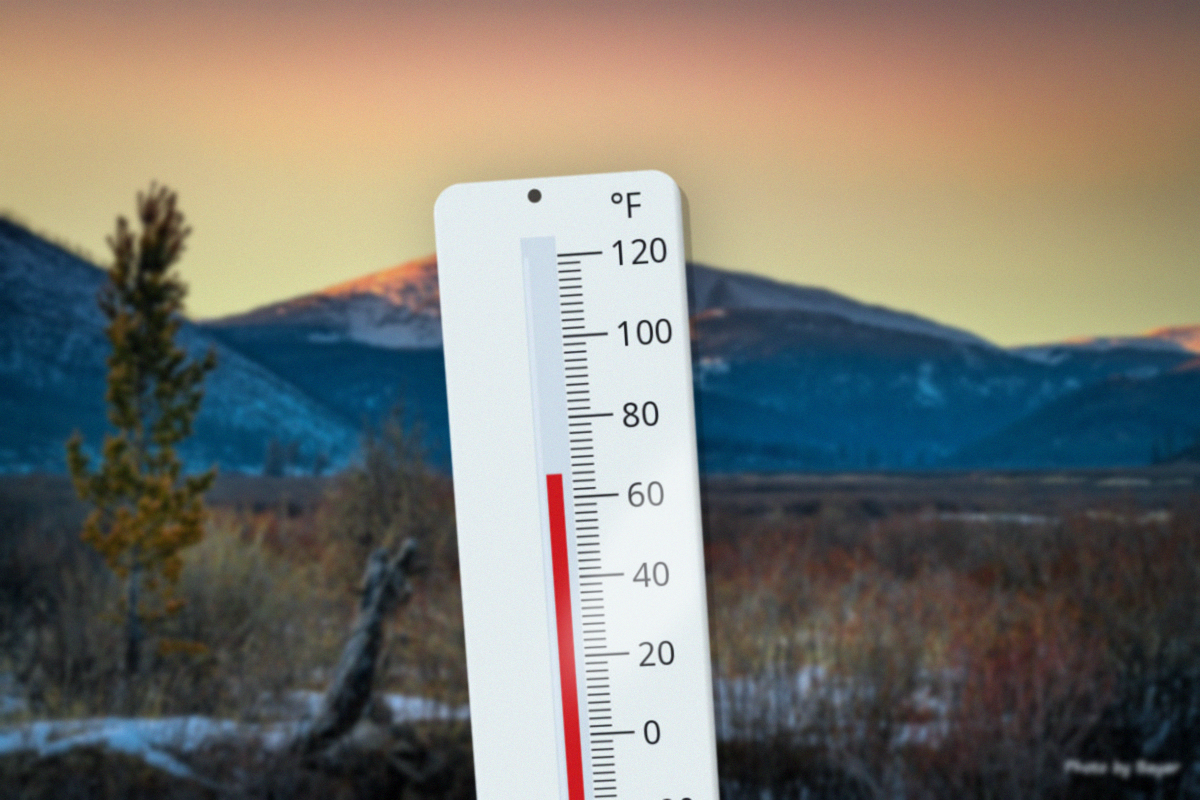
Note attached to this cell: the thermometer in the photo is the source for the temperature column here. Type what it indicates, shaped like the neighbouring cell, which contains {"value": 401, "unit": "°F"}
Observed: {"value": 66, "unit": "°F"}
